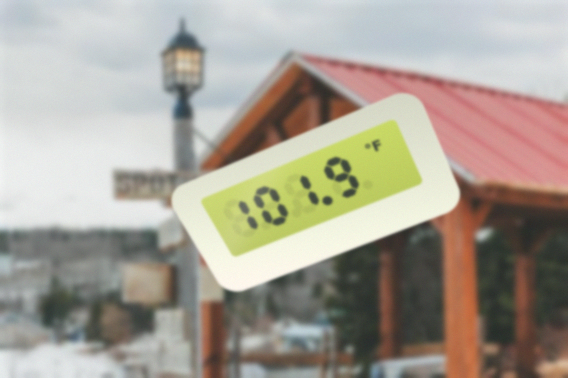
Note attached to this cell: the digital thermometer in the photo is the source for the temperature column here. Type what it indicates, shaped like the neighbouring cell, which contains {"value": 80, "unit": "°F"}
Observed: {"value": 101.9, "unit": "°F"}
